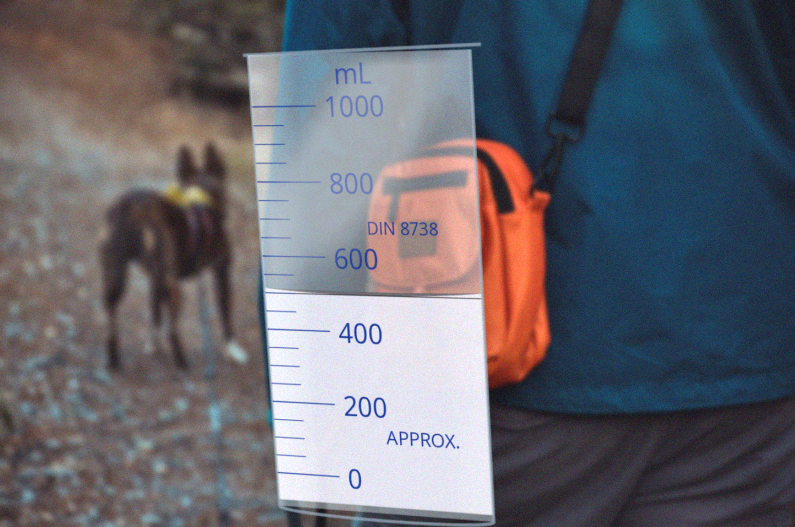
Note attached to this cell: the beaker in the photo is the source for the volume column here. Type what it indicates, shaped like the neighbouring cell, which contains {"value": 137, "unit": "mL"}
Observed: {"value": 500, "unit": "mL"}
